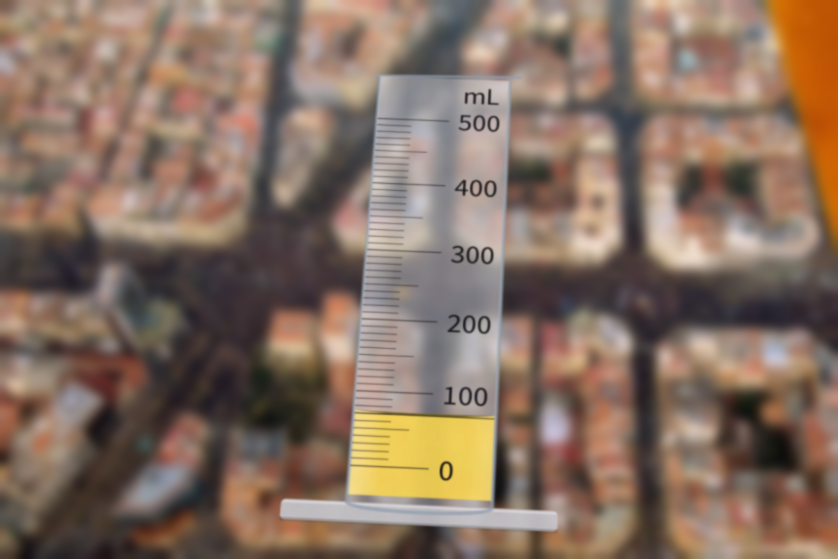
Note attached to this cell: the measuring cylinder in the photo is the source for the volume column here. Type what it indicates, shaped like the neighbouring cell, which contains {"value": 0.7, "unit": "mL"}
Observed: {"value": 70, "unit": "mL"}
